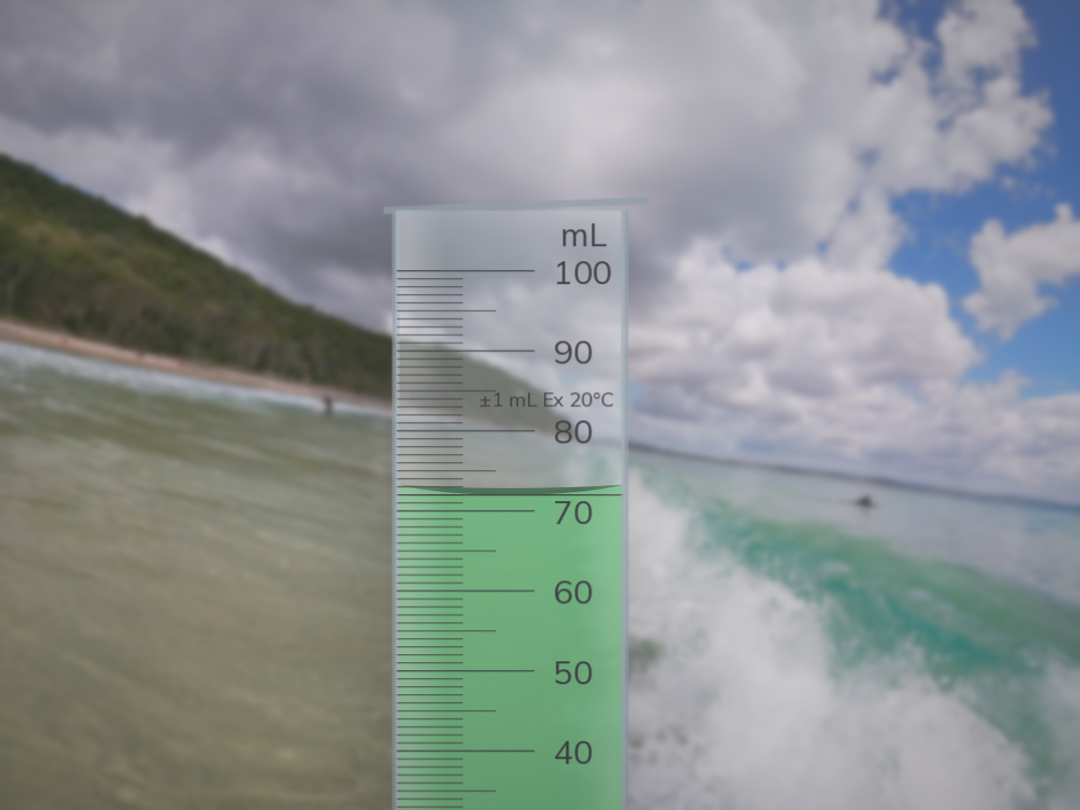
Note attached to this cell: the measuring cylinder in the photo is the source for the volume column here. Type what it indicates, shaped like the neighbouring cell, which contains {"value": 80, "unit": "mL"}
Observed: {"value": 72, "unit": "mL"}
